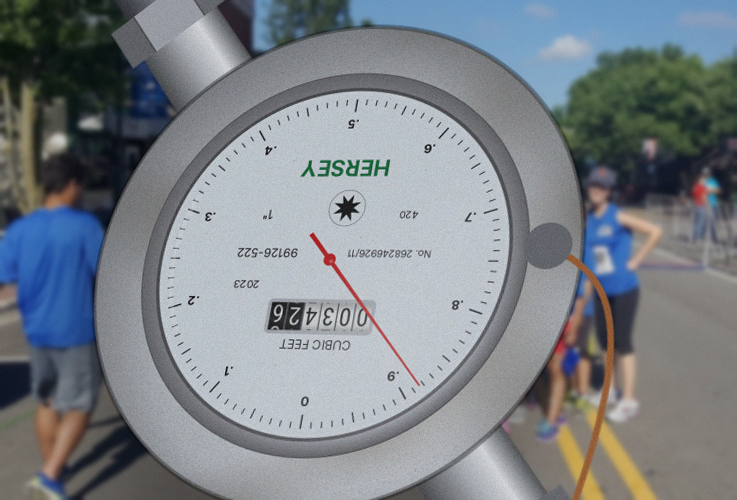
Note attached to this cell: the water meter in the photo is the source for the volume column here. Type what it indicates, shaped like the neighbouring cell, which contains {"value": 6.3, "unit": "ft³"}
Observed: {"value": 3425.88, "unit": "ft³"}
